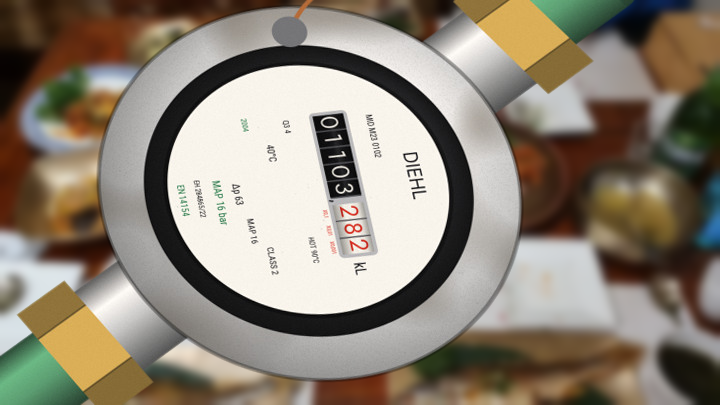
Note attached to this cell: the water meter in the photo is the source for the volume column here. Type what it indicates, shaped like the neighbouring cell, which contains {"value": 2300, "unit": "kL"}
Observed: {"value": 1103.282, "unit": "kL"}
